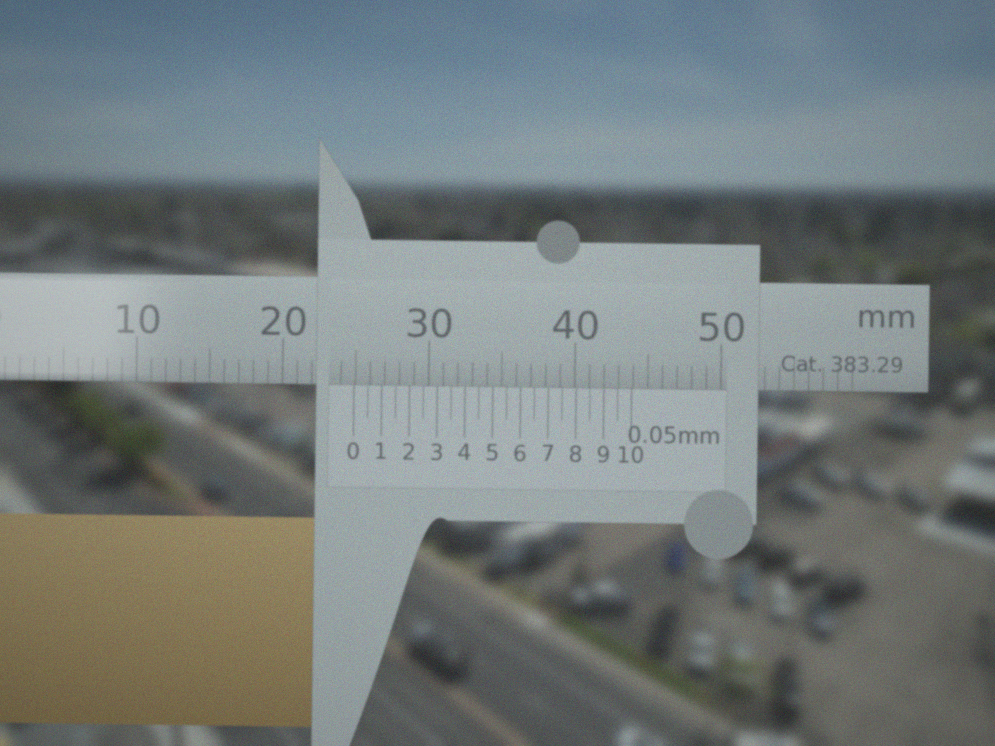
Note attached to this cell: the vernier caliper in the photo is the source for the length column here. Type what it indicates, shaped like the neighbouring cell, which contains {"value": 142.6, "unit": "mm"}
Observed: {"value": 24.9, "unit": "mm"}
